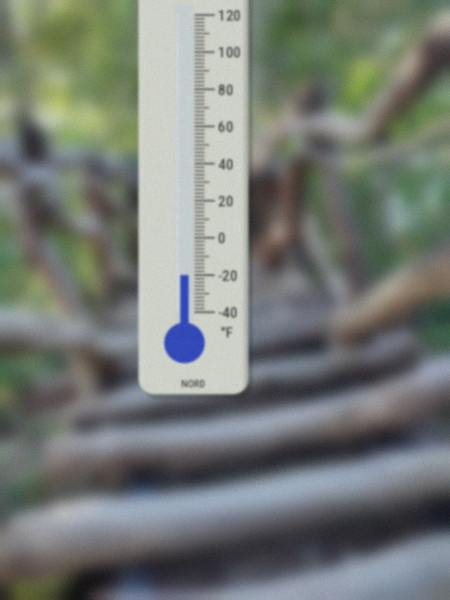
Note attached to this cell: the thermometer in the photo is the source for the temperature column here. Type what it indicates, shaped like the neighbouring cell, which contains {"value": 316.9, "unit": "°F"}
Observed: {"value": -20, "unit": "°F"}
